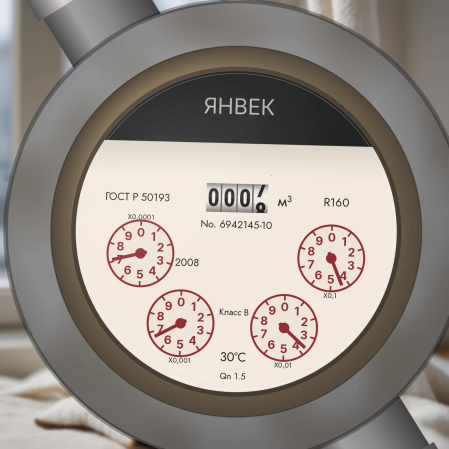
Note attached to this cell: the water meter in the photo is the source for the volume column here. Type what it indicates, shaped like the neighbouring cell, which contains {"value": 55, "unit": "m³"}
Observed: {"value": 7.4367, "unit": "m³"}
